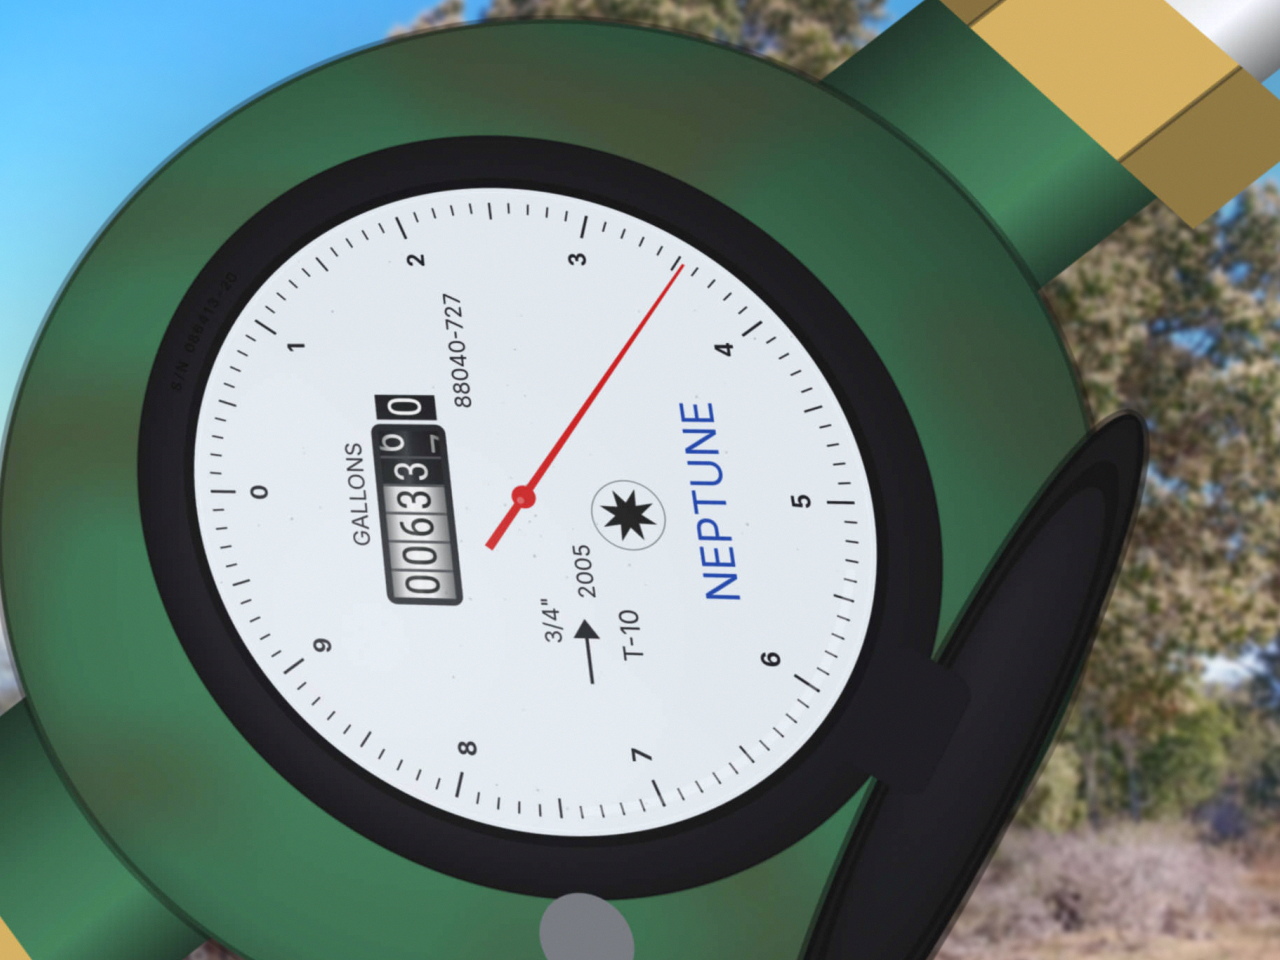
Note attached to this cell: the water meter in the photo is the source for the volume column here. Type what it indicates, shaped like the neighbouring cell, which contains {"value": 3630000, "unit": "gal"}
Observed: {"value": 63363.5, "unit": "gal"}
